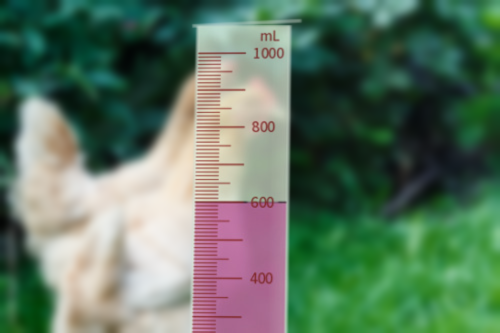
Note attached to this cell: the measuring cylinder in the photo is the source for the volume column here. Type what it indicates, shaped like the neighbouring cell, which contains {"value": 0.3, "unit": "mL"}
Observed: {"value": 600, "unit": "mL"}
